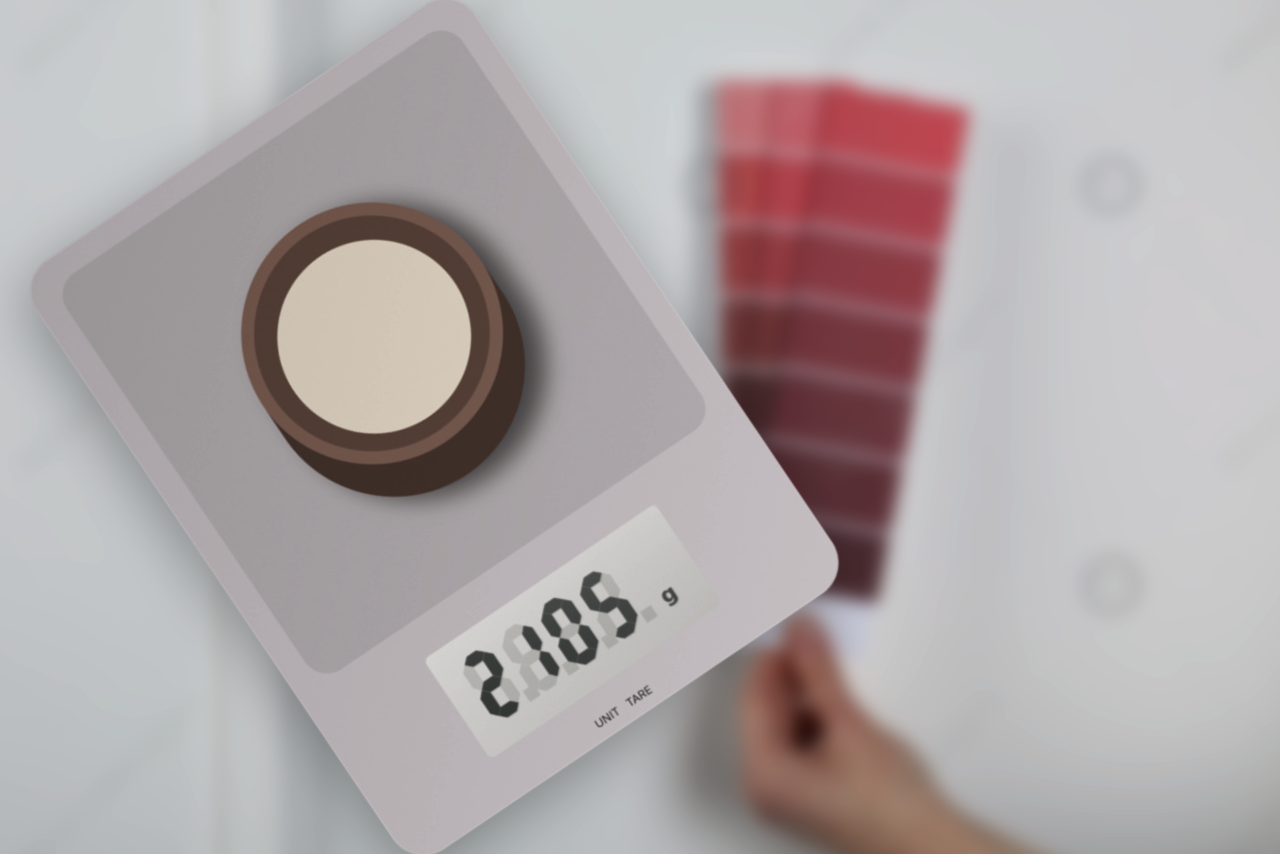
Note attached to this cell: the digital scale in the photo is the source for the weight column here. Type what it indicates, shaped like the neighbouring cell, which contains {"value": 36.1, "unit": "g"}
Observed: {"value": 2105, "unit": "g"}
